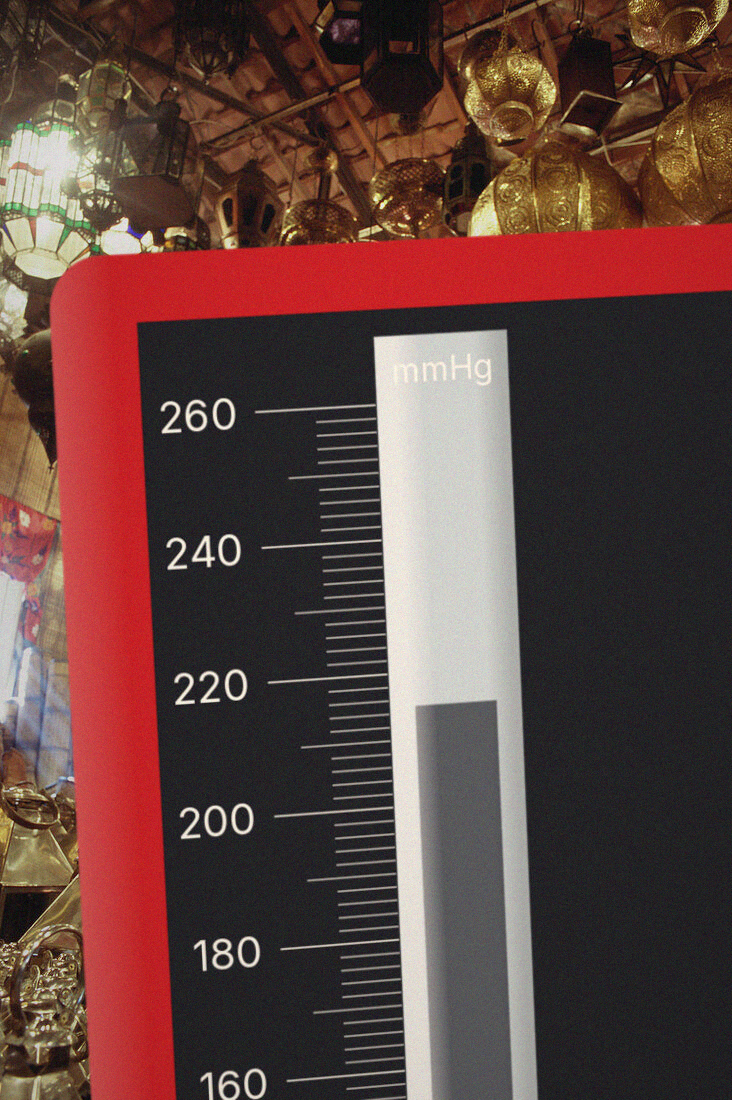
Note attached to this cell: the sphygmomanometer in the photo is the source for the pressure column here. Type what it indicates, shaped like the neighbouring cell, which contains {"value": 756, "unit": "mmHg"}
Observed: {"value": 215, "unit": "mmHg"}
